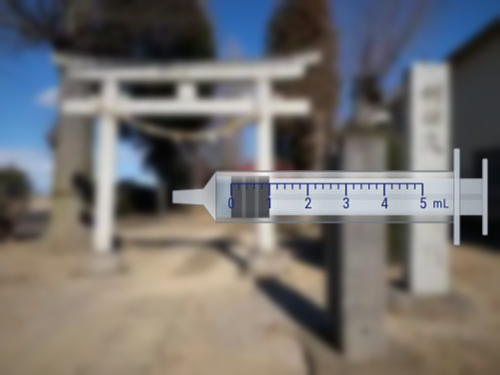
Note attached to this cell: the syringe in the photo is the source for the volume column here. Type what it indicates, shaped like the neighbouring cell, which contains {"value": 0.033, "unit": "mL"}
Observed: {"value": 0, "unit": "mL"}
